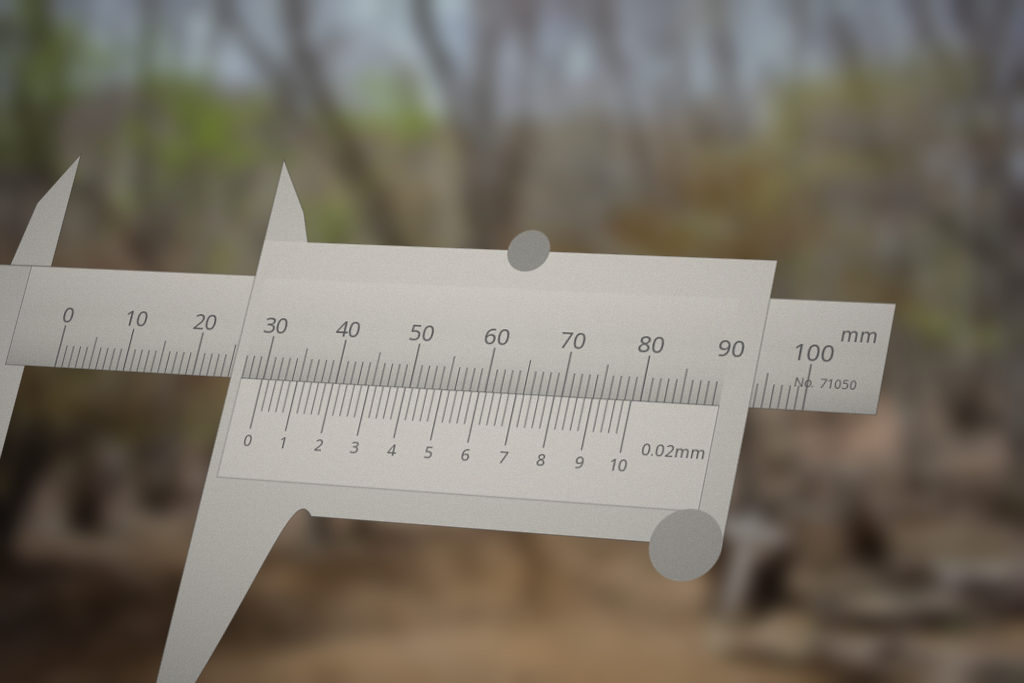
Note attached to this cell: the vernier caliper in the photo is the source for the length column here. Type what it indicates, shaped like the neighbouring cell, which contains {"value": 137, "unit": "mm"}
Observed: {"value": 29.8, "unit": "mm"}
